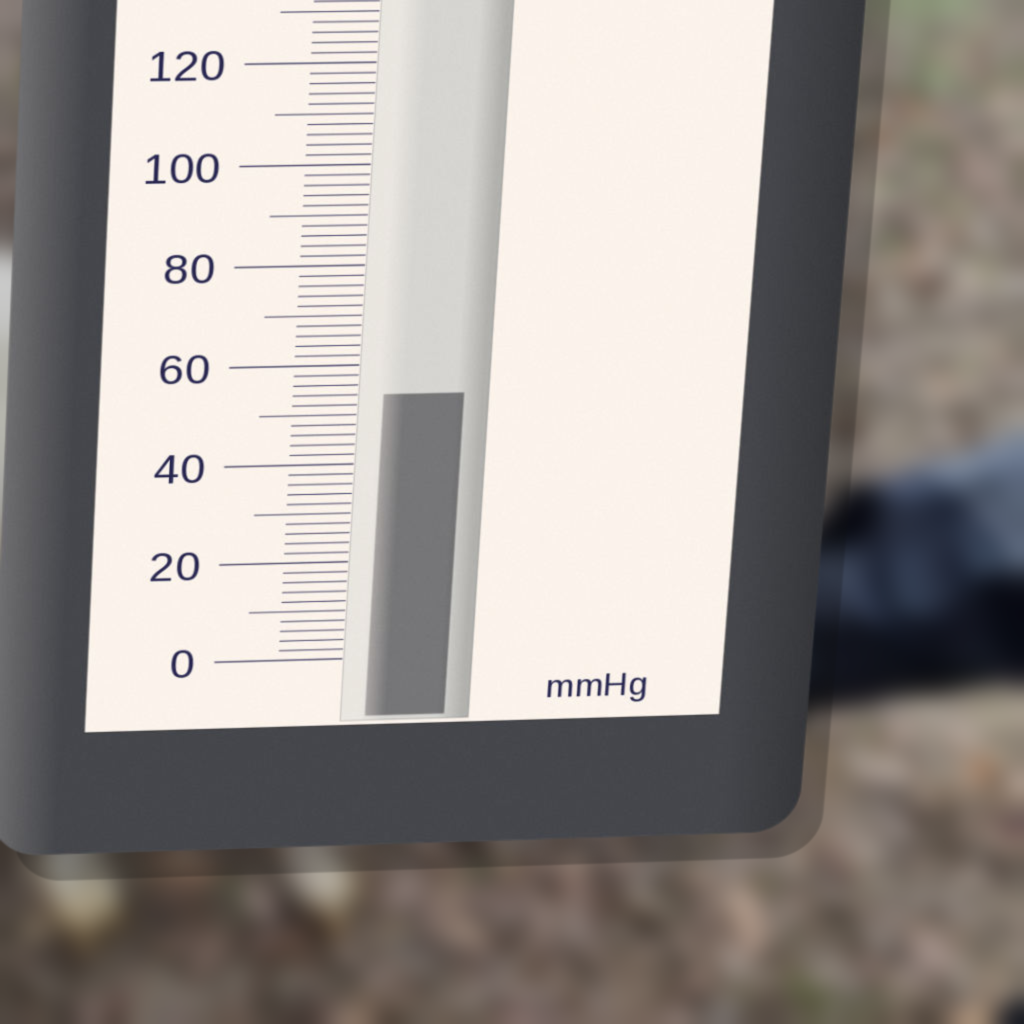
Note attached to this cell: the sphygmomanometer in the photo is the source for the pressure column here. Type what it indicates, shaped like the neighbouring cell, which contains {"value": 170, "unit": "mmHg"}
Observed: {"value": 54, "unit": "mmHg"}
